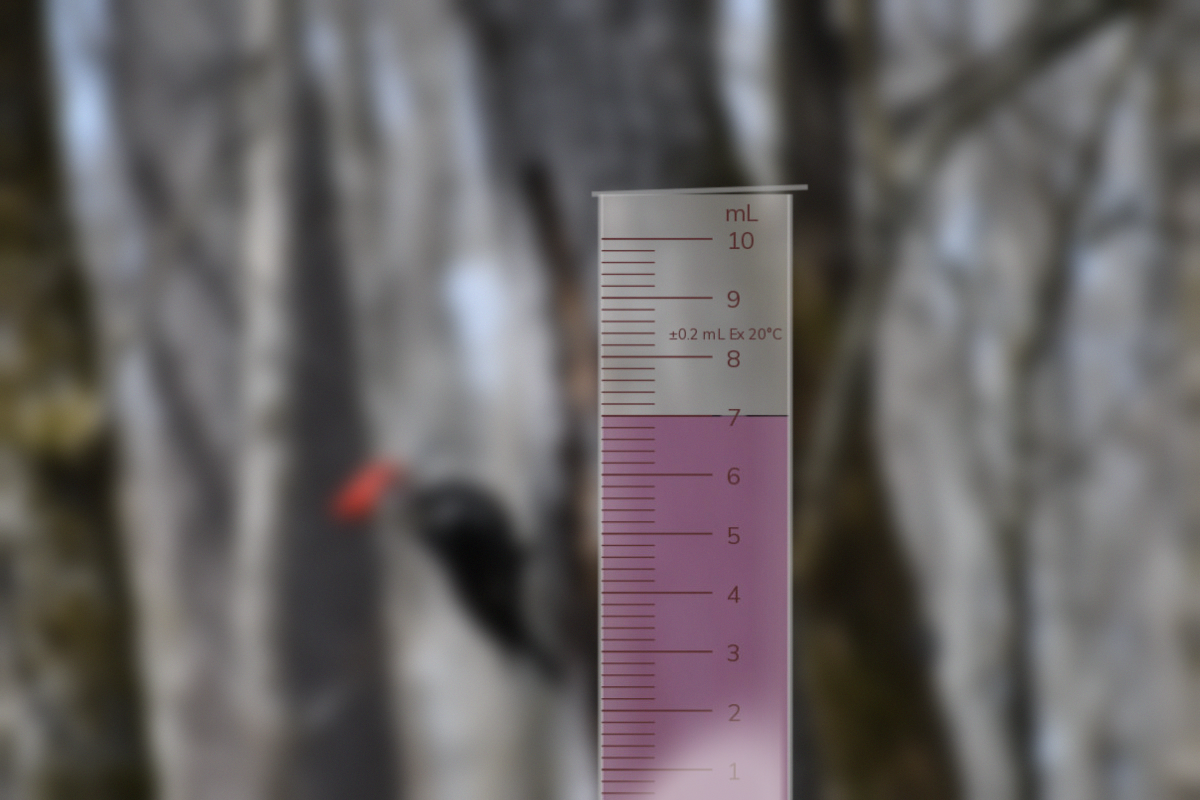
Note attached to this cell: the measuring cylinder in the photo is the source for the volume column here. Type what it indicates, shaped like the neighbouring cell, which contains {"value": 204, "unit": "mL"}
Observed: {"value": 7, "unit": "mL"}
